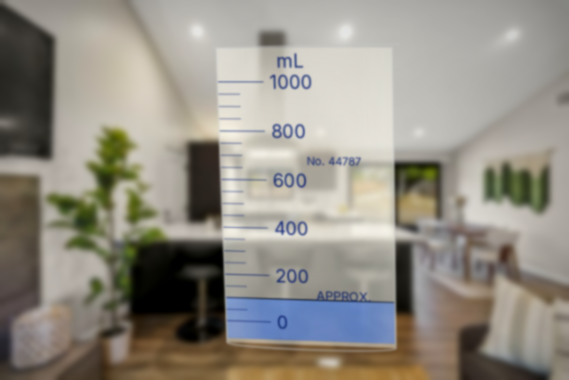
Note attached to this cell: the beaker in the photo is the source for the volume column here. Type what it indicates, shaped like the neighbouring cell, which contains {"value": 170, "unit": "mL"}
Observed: {"value": 100, "unit": "mL"}
